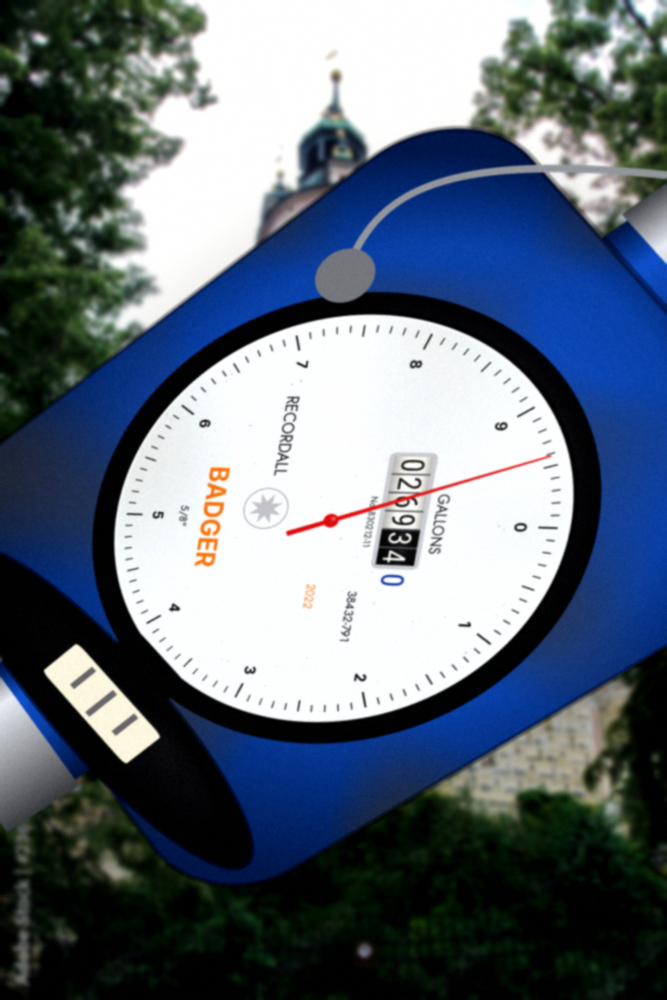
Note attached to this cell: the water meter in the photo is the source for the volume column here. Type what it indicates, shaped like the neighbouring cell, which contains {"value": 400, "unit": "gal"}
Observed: {"value": 269339.4, "unit": "gal"}
